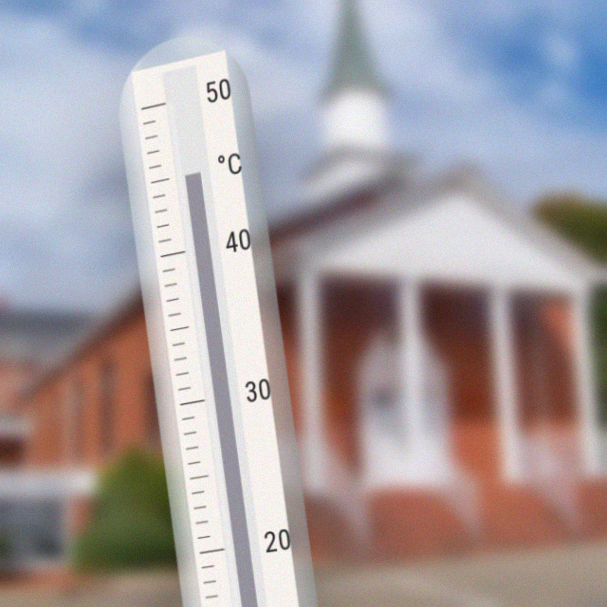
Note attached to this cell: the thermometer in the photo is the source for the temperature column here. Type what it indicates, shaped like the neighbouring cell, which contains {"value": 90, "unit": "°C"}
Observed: {"value": 45, "unit": "°C"}
